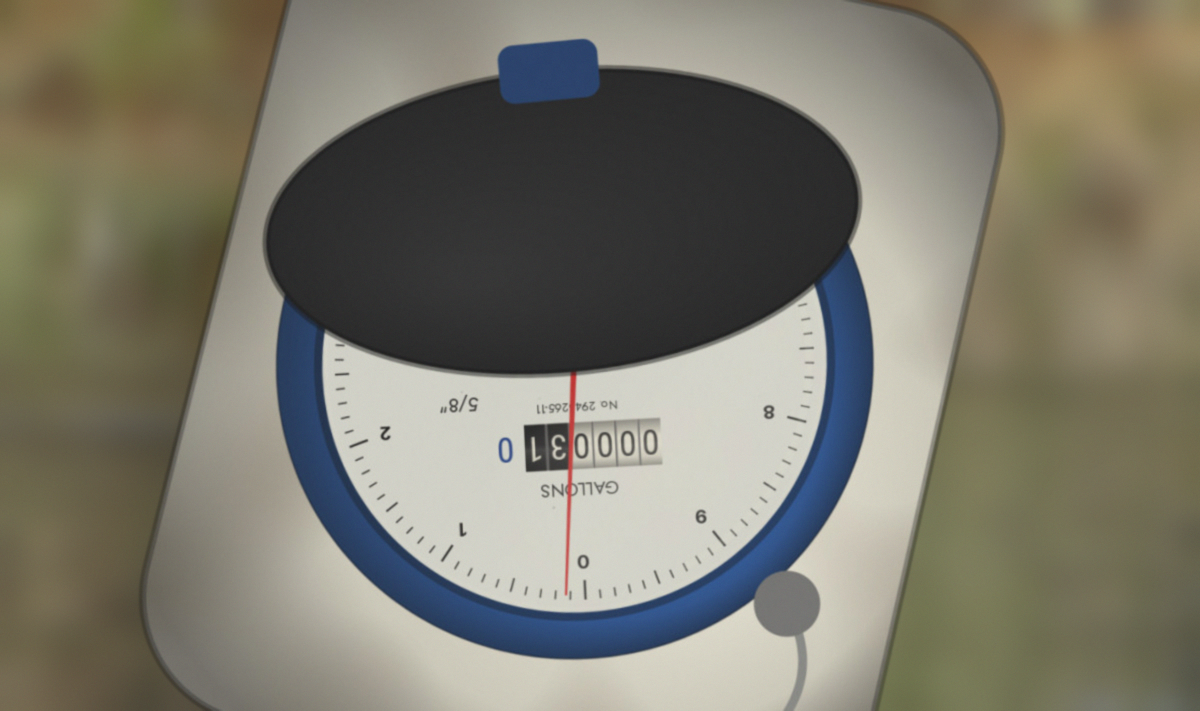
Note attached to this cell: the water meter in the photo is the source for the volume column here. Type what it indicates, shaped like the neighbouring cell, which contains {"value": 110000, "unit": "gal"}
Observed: {"value": 310.1, "unit": "gal"}
